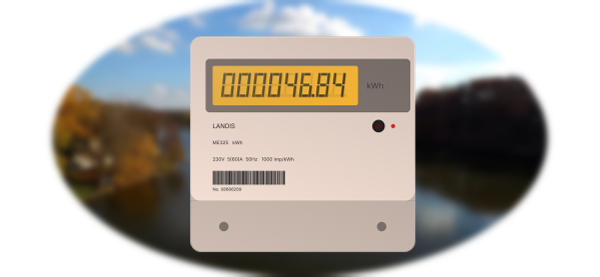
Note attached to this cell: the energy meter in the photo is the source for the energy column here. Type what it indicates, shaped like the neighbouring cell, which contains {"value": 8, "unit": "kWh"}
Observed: {"value": 46.84, "unit": "kWh"}
